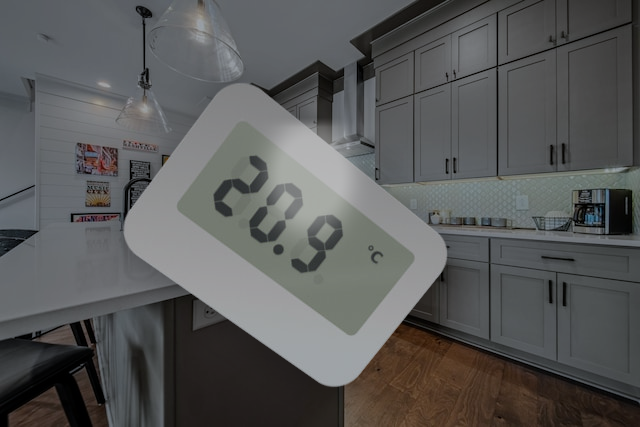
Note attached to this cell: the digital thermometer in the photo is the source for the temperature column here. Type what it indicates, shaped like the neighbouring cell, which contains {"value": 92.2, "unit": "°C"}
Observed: {"value": 20.9, "unit": "°C"}
